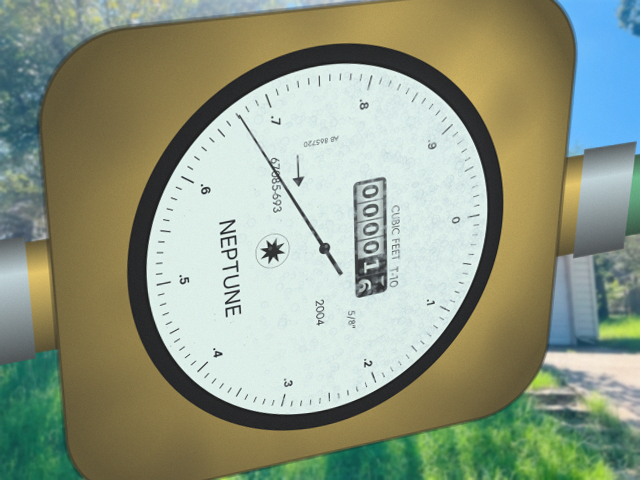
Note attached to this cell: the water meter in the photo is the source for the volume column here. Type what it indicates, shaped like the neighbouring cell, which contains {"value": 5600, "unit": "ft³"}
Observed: {"value": 15.67, "unit": "ft³"}
